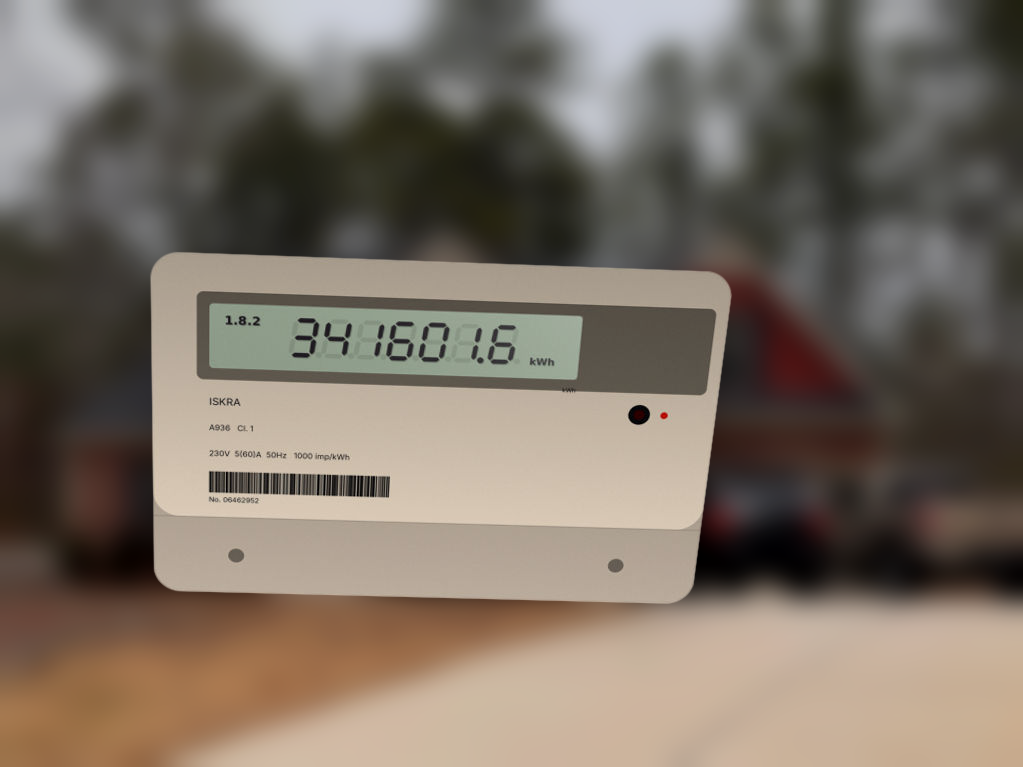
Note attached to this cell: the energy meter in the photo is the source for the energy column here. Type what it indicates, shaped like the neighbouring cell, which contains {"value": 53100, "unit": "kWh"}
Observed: {"value": 341601.6, "unit": "kWh"}
